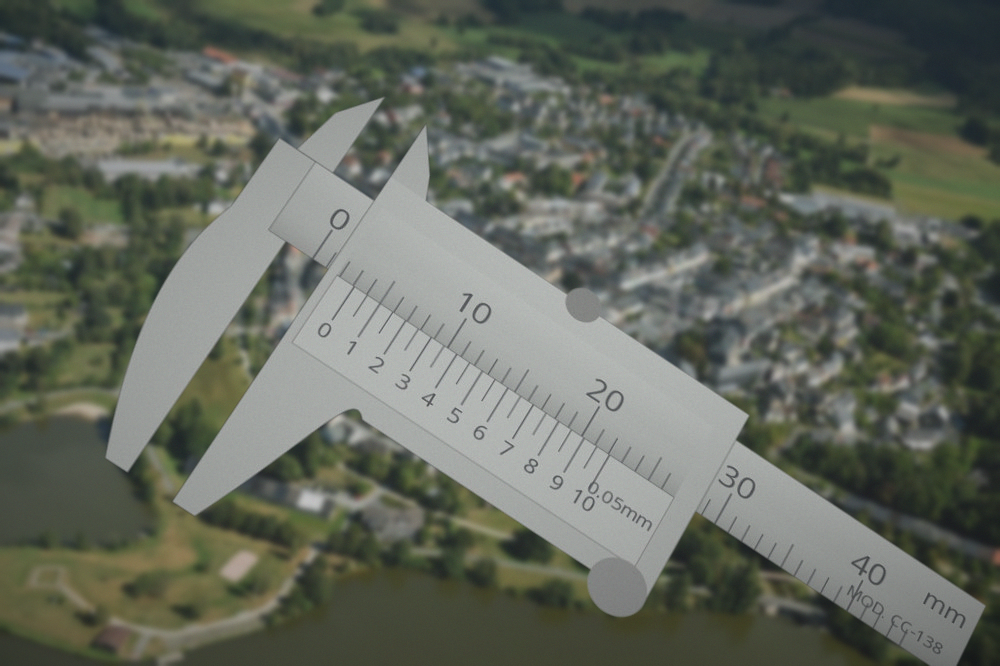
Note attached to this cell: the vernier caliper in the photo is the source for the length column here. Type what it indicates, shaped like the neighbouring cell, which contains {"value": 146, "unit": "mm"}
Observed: {"value": 3.1, "unit": "mm"}
